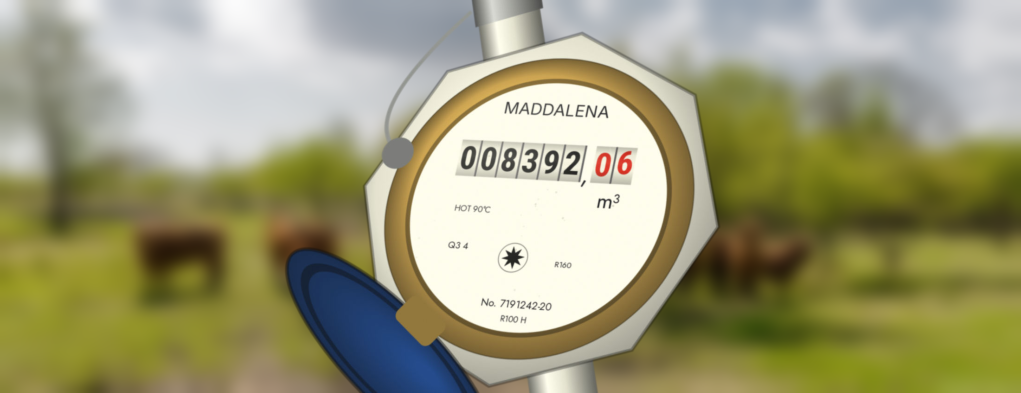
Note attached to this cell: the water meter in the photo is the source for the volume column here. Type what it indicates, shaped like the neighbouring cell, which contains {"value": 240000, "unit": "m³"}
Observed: {"value": 8392.06, "unit": "m³"}
